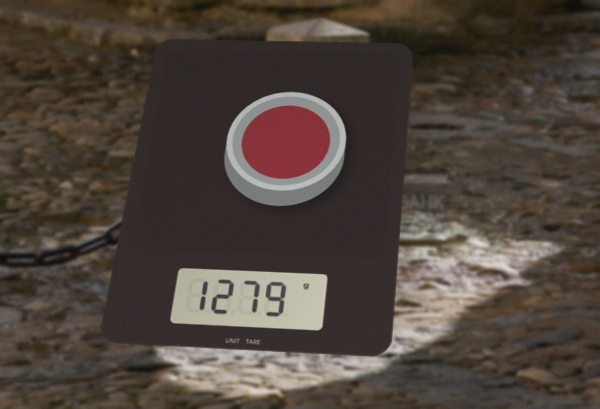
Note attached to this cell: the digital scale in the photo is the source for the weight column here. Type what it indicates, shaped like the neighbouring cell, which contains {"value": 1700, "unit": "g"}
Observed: {"value": 1279, "unit": "g"}
